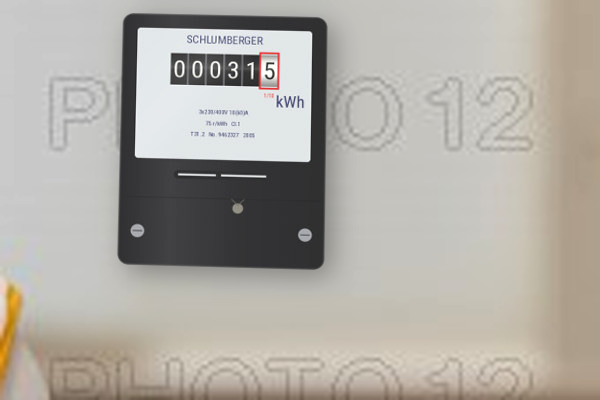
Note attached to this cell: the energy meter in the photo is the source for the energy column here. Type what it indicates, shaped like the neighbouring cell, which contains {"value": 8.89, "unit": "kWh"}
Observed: {"value": 31.5, "unit": "kWh"}
